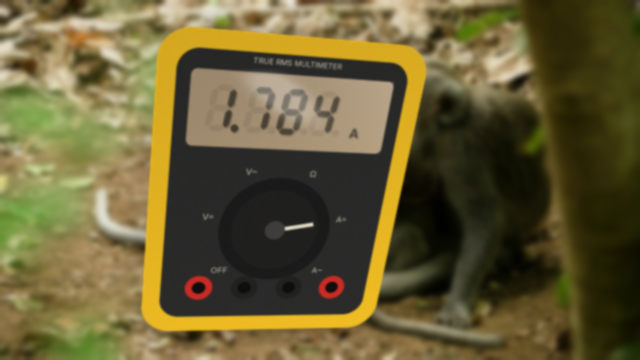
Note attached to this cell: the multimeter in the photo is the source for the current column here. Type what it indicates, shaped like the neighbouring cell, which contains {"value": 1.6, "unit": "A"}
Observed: {"value": 1.784, "unit": "A"}
